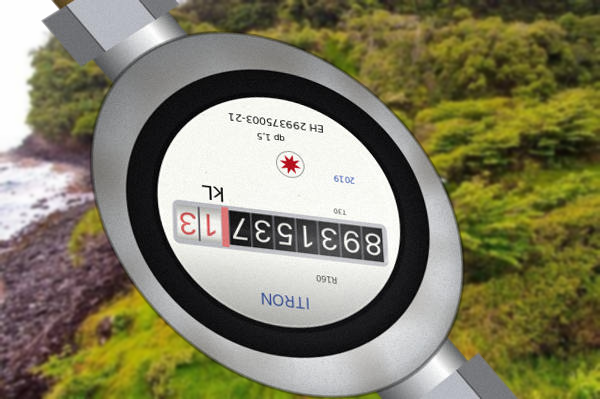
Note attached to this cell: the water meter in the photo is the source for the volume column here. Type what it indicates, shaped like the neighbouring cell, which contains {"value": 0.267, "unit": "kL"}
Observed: {"value": 8931537.13, "unit": "kL"}
